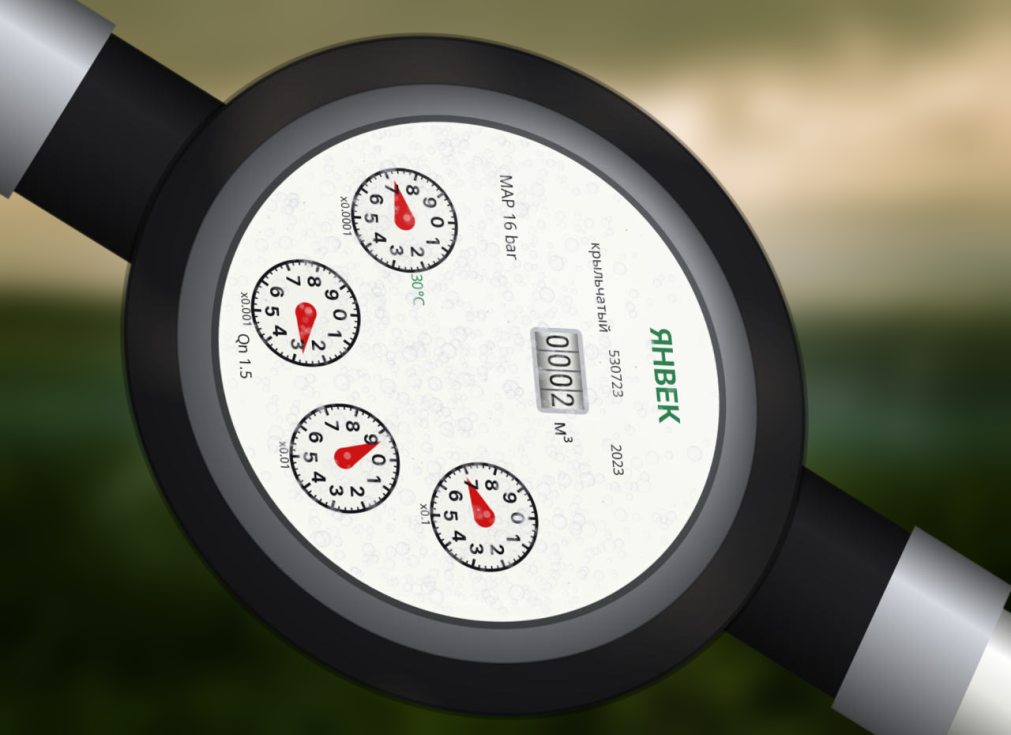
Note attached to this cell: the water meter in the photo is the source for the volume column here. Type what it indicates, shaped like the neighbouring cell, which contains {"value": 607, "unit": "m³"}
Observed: {"value": 2.6927, "unit": "m³"}
